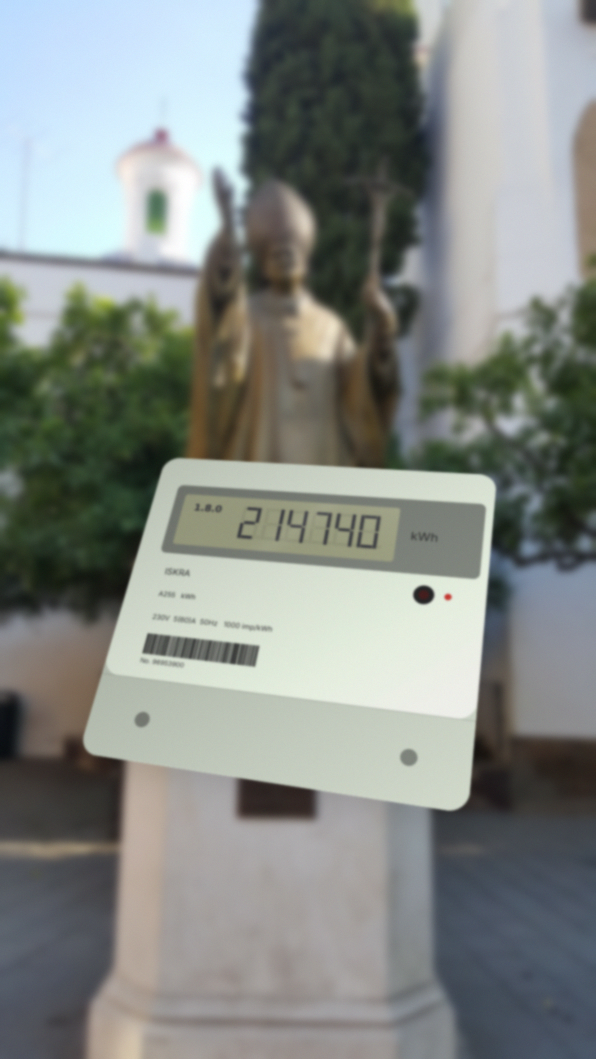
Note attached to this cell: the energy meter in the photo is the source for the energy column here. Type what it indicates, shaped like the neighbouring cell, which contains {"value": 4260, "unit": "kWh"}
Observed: {"value": 214740, "unit": "kWh"}
